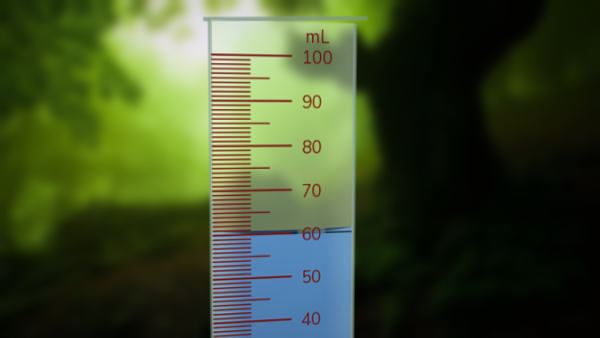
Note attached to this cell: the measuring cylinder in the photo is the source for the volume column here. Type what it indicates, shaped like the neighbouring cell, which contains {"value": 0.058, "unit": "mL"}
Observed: {"value": 60, "unit": "mL"}
